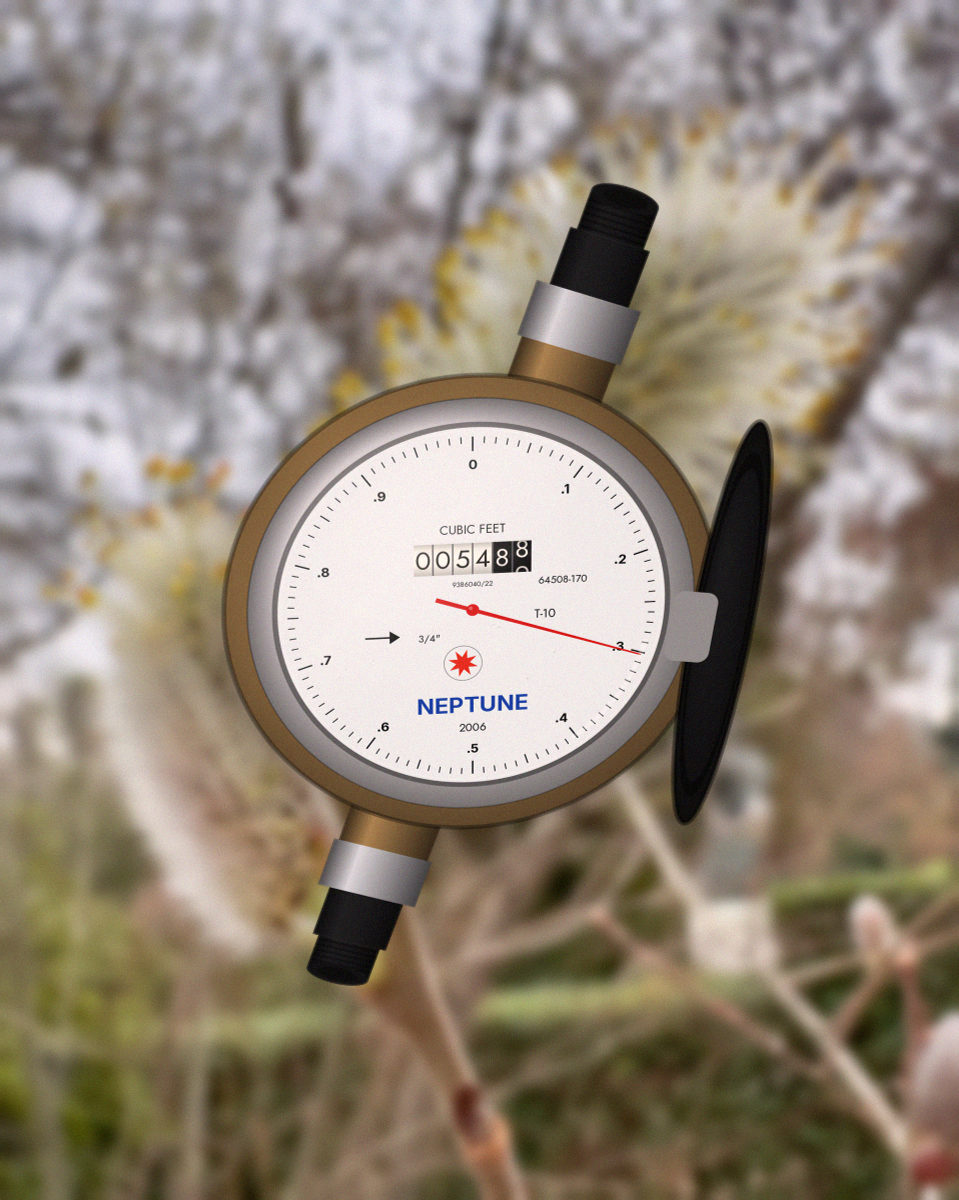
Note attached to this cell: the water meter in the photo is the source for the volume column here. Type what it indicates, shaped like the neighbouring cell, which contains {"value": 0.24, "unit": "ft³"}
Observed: {"value": 5488.30, "unit": "ft³"}
